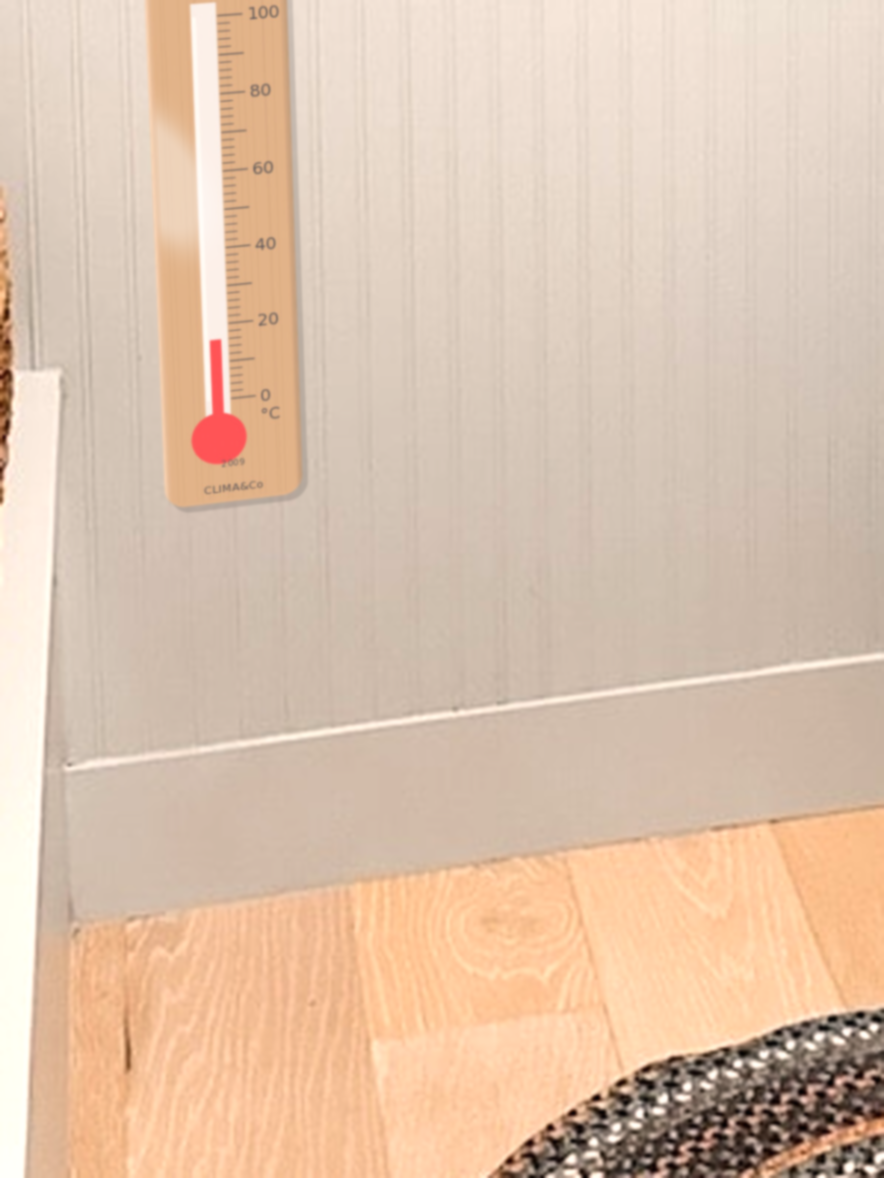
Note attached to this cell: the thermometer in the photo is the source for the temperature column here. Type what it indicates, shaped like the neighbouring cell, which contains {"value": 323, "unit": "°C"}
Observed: {"value": 16, "unit": "°C"}
